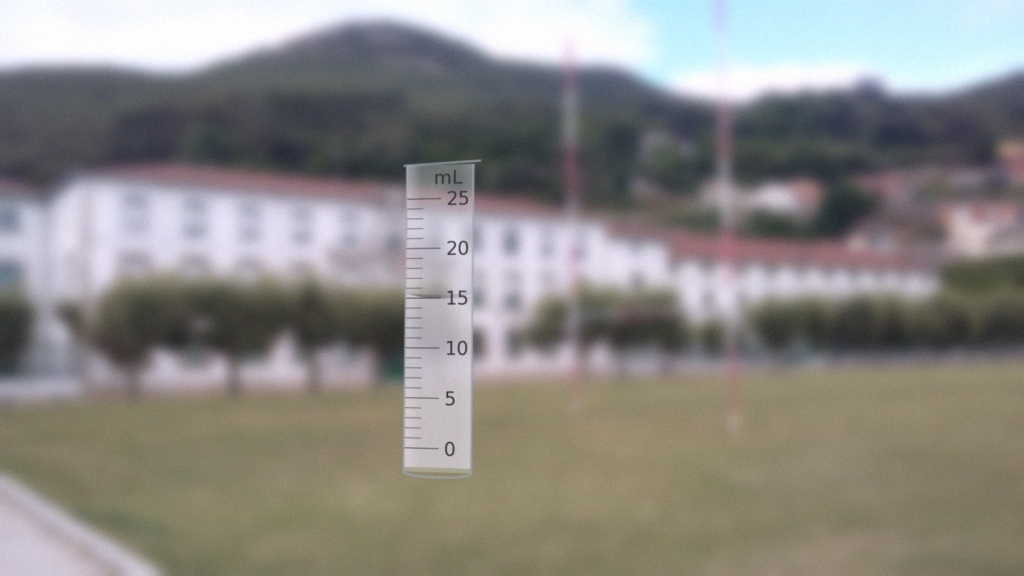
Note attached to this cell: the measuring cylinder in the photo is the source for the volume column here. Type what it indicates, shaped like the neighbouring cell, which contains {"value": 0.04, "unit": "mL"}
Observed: {"value": 15, "unit": "mL"}
